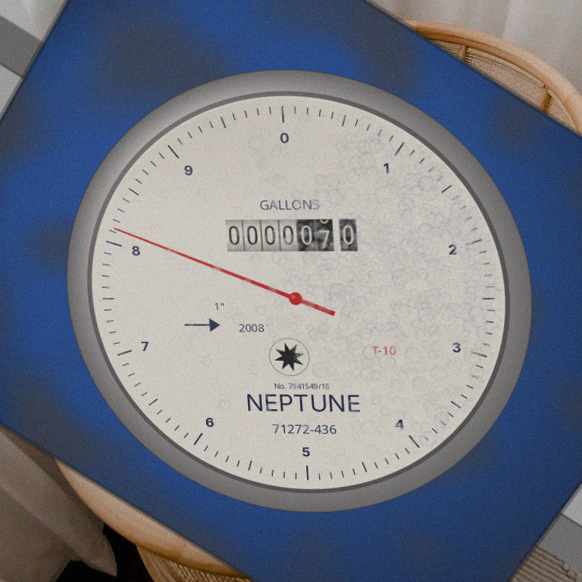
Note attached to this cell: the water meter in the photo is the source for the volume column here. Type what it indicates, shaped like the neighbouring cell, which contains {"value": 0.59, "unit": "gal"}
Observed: {"value": 68.1, "unit": "gal"}
